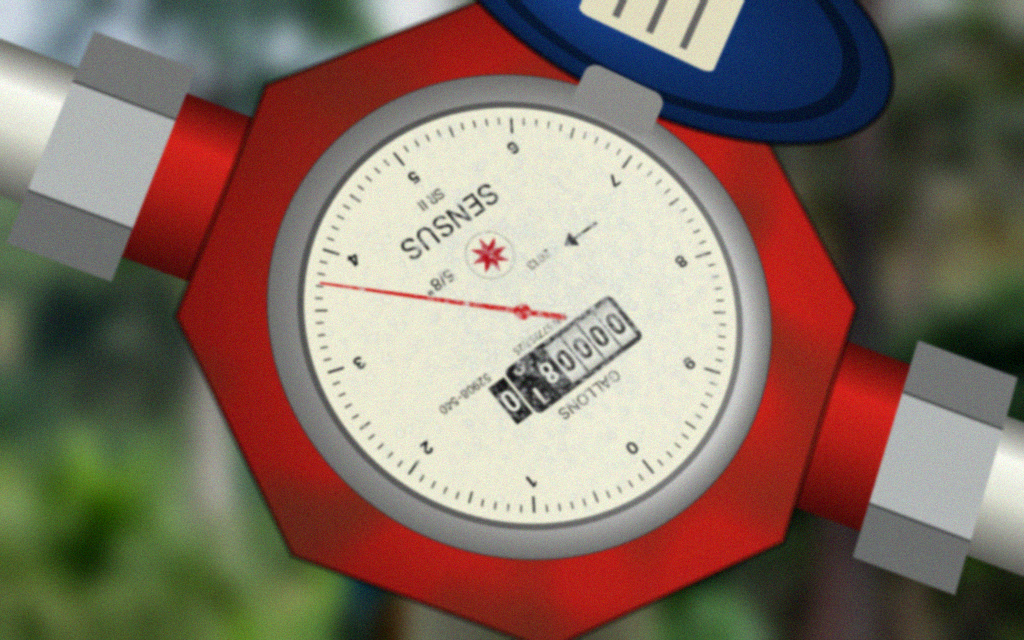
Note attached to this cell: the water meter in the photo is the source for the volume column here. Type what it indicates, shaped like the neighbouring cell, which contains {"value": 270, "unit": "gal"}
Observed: {"value": 813.7, "unit": "gal"}
